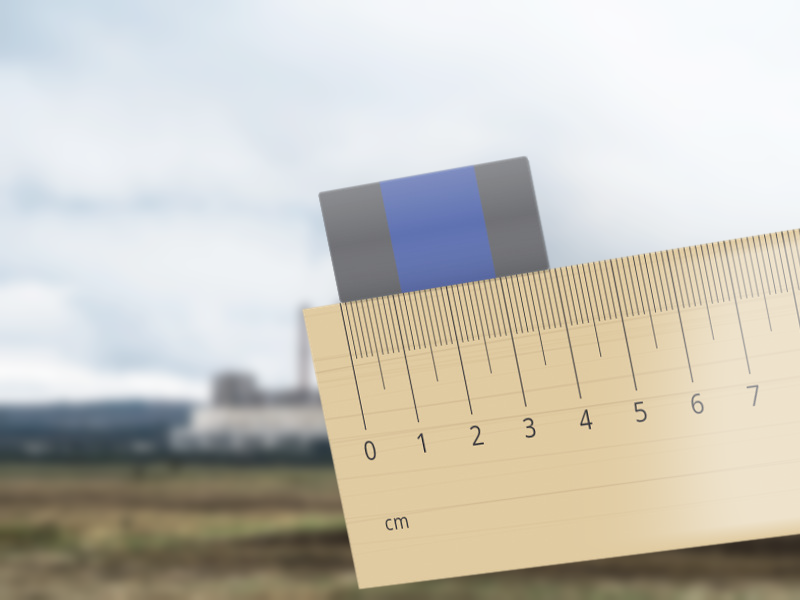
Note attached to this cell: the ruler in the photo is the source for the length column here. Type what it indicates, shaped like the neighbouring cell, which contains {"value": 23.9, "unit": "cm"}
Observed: {"value": 3.9, "unit": "cm"}
